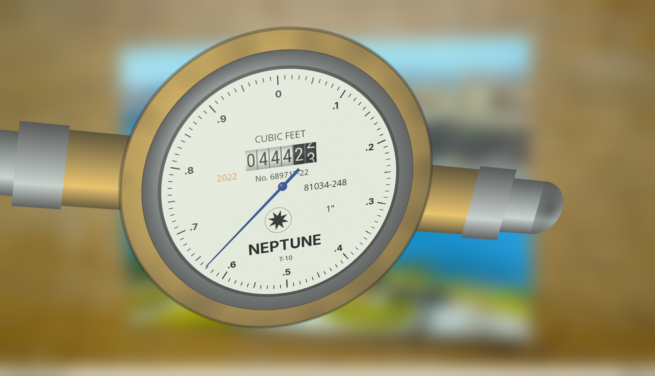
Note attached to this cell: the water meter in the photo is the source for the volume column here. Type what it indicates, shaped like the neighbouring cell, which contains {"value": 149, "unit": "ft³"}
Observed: {"value": 44422.63, "unit": "ft³"}
